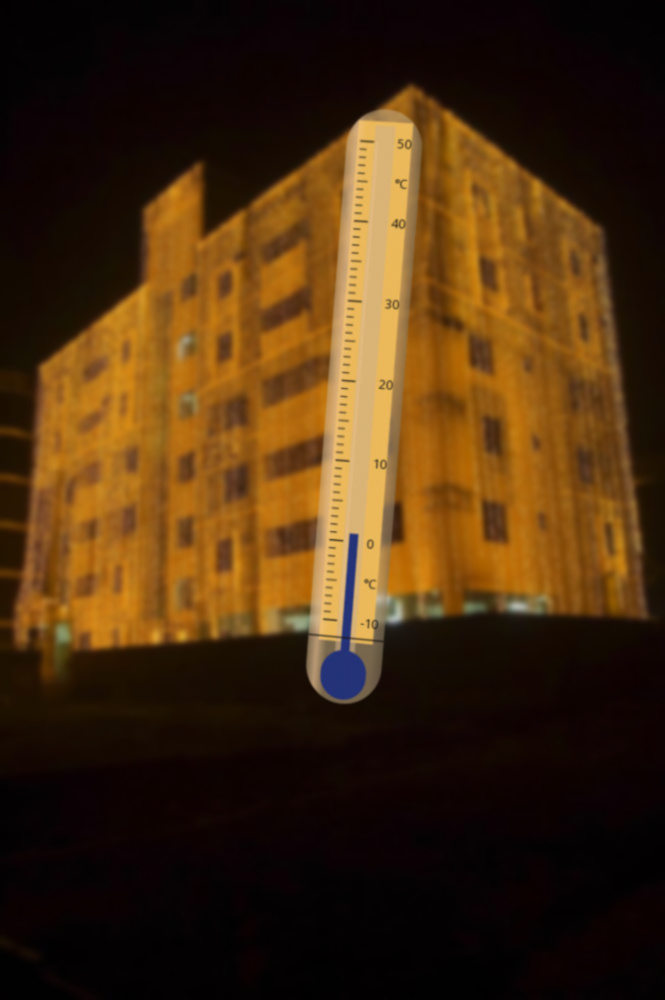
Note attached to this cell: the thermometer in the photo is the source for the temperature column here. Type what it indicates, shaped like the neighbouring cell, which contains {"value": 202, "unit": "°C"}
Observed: {"value": 1, "unit": "°C"}
